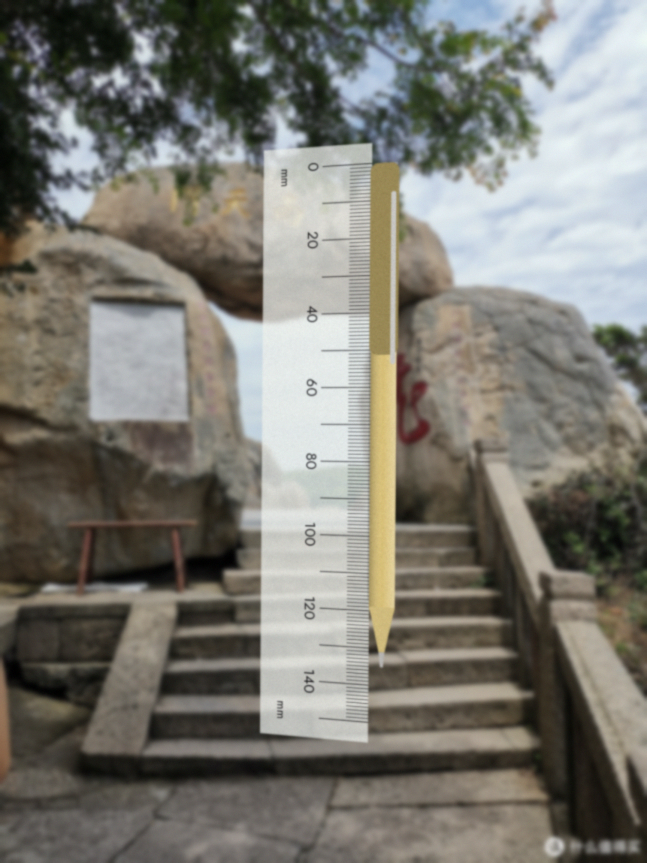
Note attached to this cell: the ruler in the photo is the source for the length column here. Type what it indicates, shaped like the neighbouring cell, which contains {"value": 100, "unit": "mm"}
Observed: {"value": 135, "unit": "mm"}
